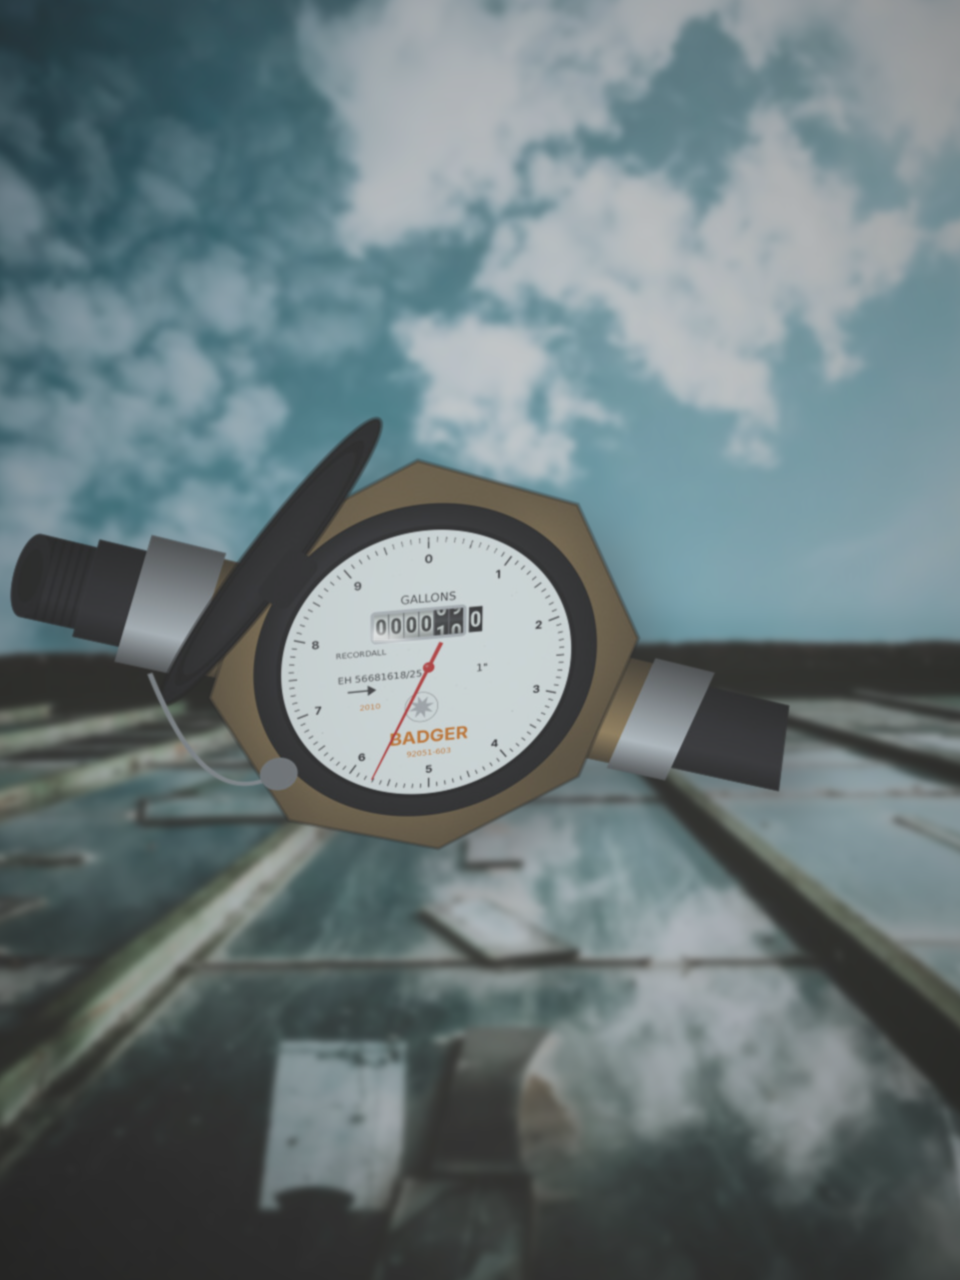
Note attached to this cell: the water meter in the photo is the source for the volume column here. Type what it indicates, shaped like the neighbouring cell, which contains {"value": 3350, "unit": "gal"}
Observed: {"value": 95.7, "unit": "gal"}
